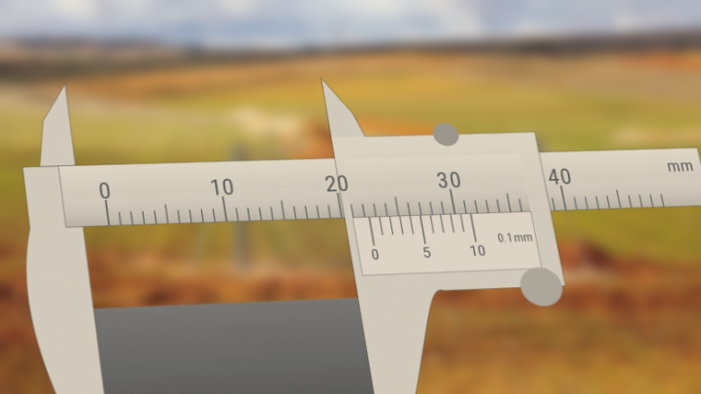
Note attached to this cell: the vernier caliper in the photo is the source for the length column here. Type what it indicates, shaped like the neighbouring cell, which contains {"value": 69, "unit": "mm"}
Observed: {"value": 22.4, "unit": "mm"}
